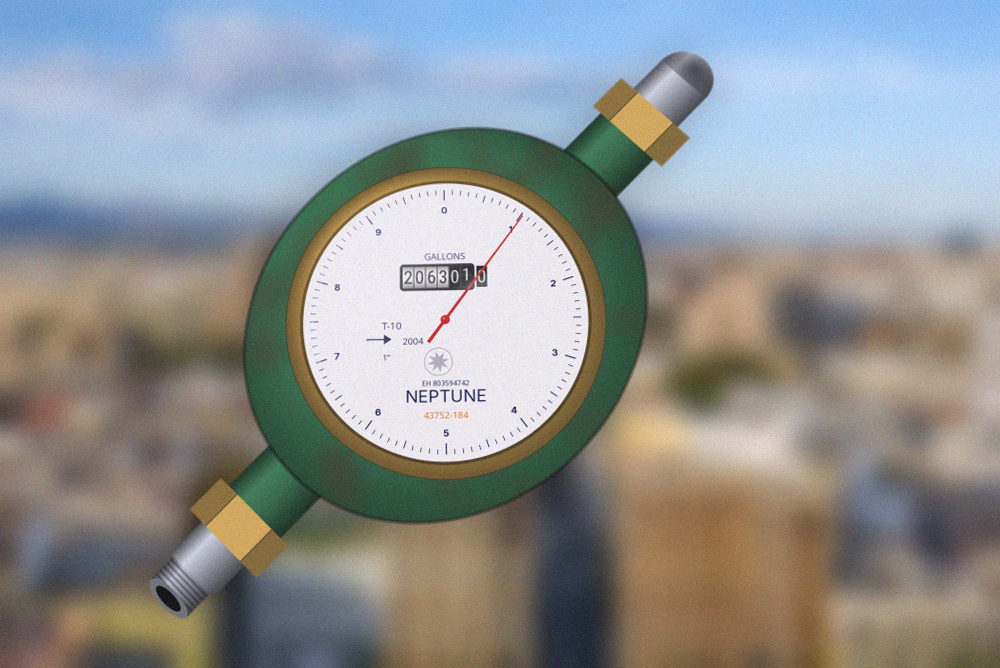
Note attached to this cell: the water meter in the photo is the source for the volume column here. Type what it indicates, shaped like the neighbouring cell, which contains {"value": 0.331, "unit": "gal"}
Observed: {"value": 2063011.0, "unit": "gal"}
